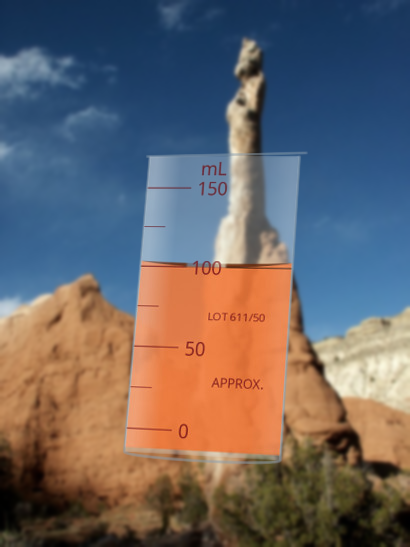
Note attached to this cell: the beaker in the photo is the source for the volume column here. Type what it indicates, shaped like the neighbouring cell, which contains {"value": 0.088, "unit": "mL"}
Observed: {"value": 100, "unit": "mL"}
